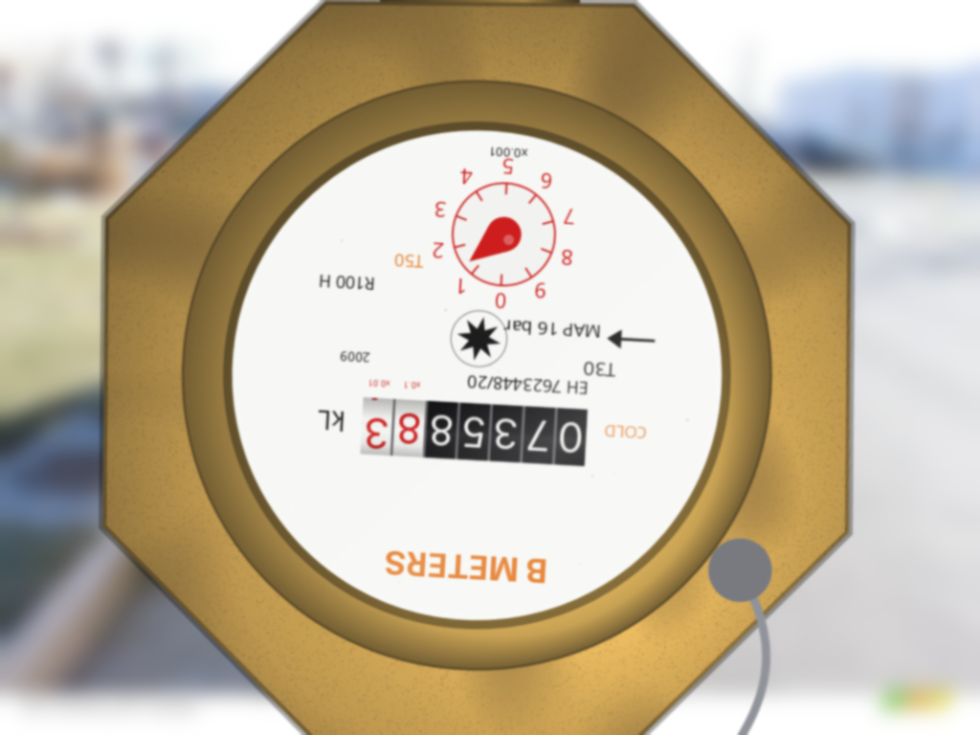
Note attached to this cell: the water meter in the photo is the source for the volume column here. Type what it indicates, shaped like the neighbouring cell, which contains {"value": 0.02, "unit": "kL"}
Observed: {"value": 7358.831, "unit": "kL"}
